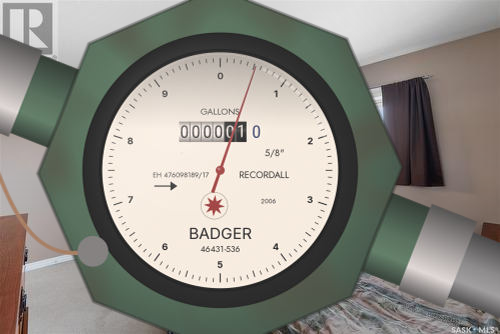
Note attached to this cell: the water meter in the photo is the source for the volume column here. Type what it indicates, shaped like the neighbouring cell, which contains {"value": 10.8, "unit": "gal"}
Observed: {"value": 10.5, "unit": "gal"}
